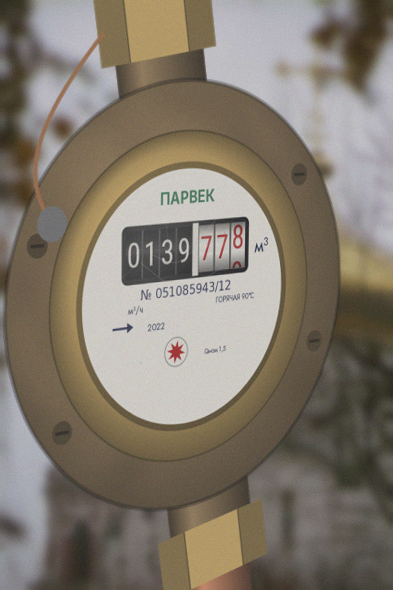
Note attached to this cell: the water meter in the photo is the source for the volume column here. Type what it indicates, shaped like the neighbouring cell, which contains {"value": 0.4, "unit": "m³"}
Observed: {"value": 139.778, "unit": "m³"}
